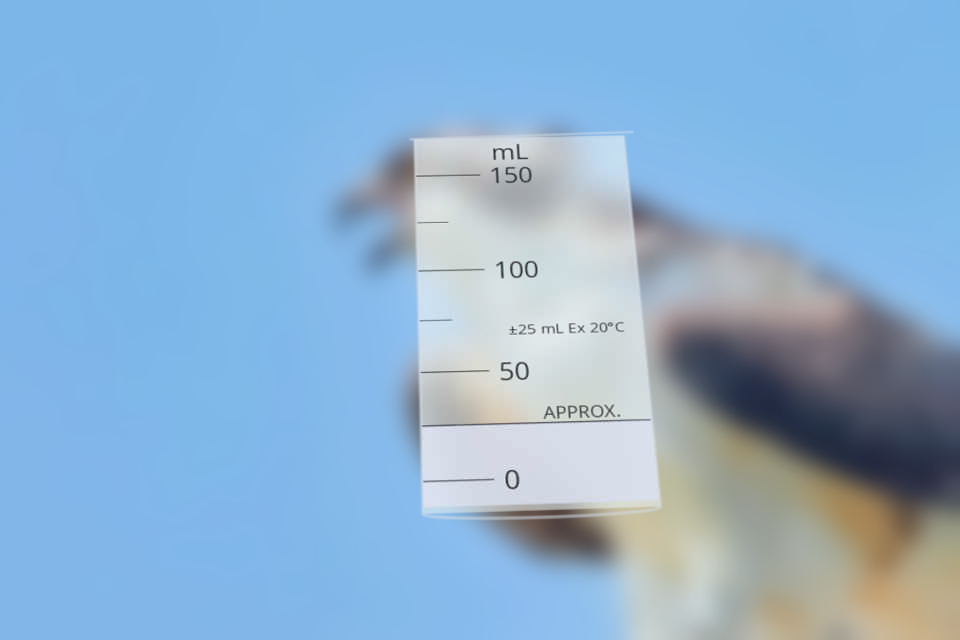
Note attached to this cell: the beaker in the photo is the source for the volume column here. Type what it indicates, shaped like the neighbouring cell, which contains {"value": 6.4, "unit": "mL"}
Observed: {"value": 25, "unit": "mL"}
